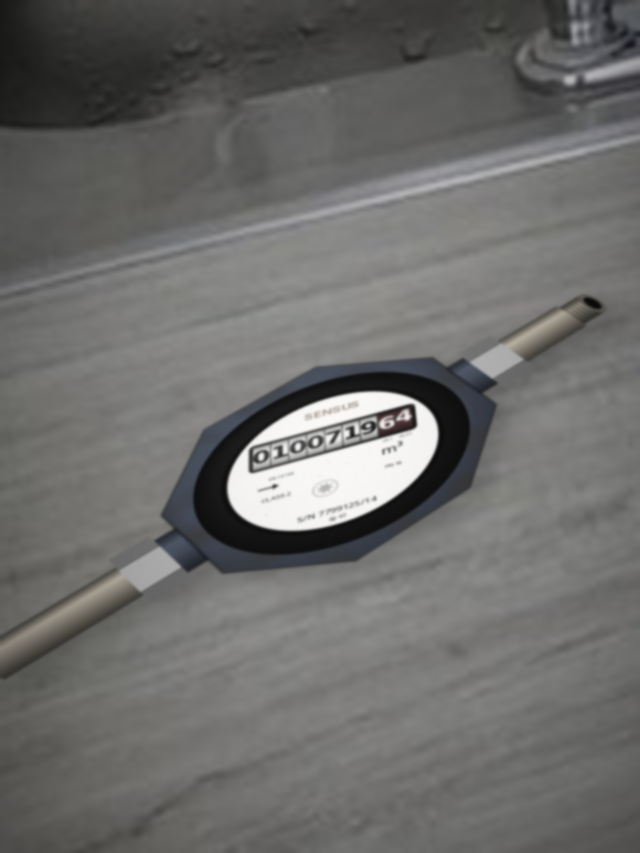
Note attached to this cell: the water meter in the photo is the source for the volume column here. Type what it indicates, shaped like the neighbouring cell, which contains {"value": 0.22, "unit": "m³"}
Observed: {"value": 100719.64, "unit": "m³"}
